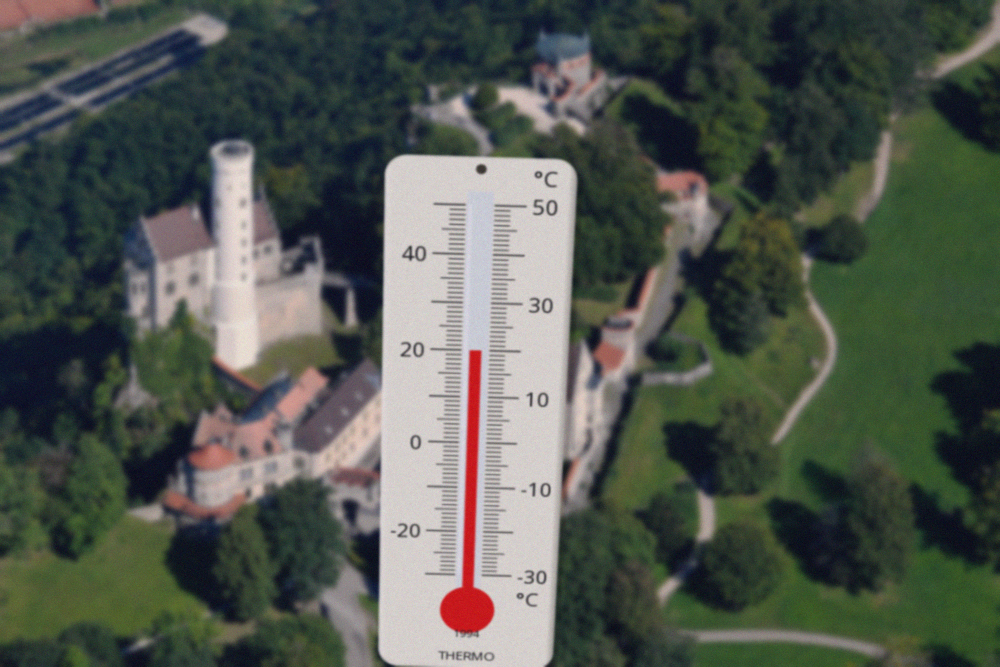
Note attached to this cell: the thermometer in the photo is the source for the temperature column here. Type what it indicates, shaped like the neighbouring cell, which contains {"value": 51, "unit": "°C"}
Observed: {"value": 20, "unit": "°C"}
